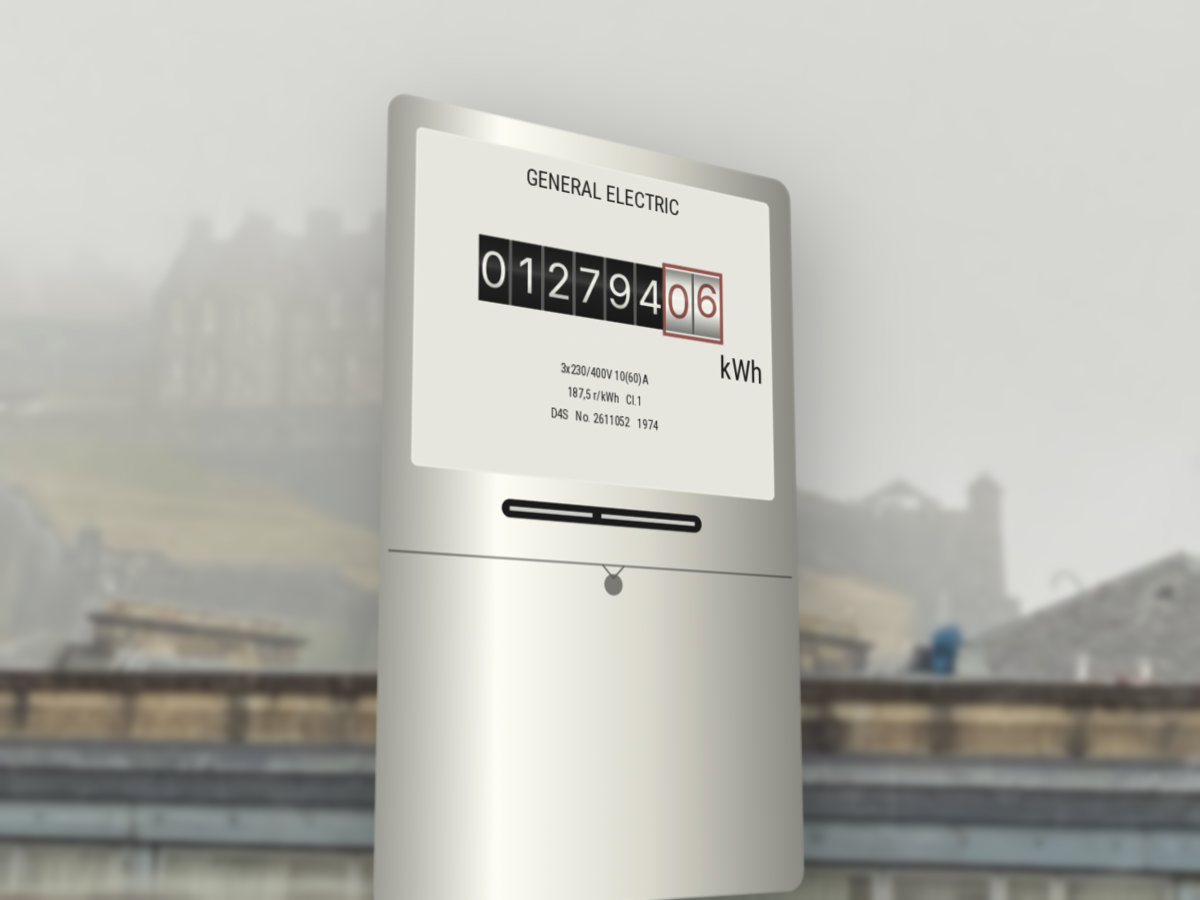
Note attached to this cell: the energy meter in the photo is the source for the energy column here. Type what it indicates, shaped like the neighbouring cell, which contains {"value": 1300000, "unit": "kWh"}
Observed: {"value": 12794.06, "unit": "kWh"}
